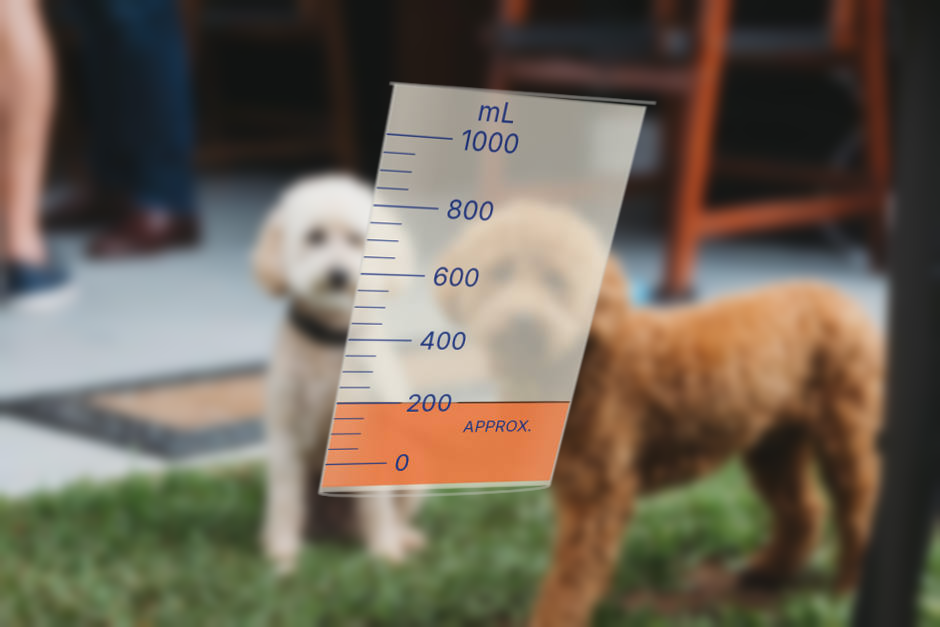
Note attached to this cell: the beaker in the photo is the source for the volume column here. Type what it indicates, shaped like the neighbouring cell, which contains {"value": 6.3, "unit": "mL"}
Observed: {"value": 200, "unit": "mL"}
